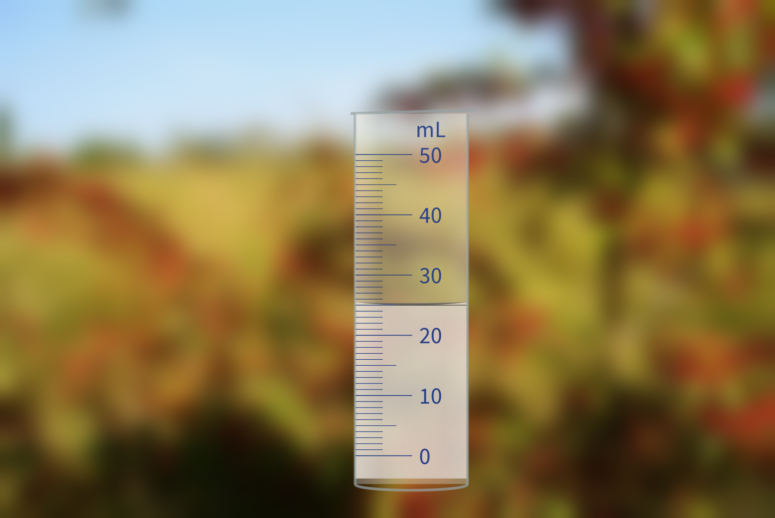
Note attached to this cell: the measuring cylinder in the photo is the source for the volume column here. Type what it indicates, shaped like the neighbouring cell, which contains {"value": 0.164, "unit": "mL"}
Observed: {"value": 25, "unit": "mL"}
